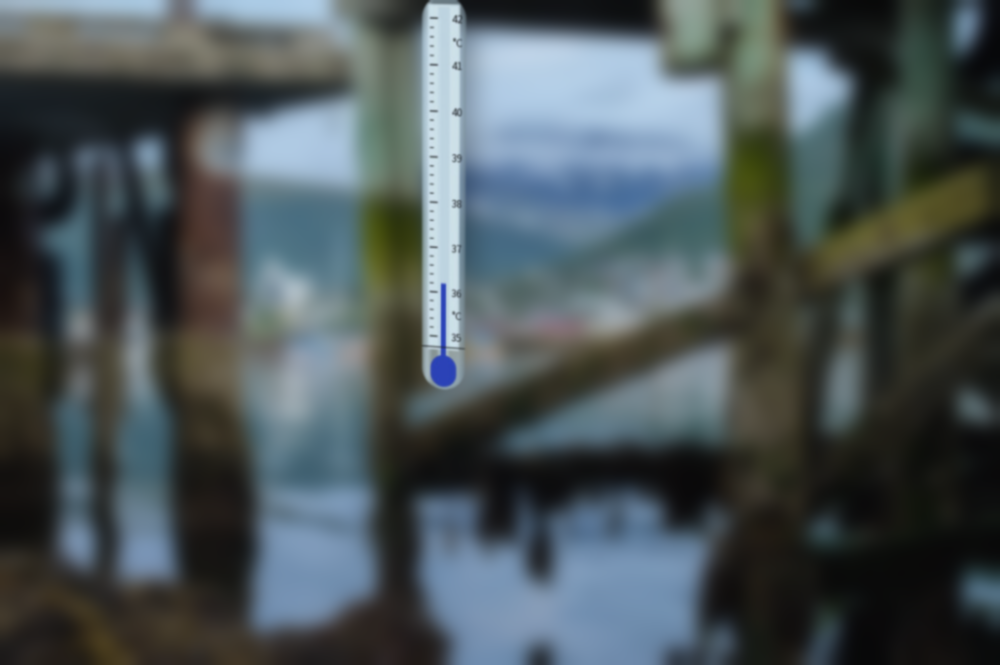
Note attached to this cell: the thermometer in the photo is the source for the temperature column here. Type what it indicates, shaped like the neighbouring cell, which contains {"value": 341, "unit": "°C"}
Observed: {"value": 36.2, "unit": "°C"}
